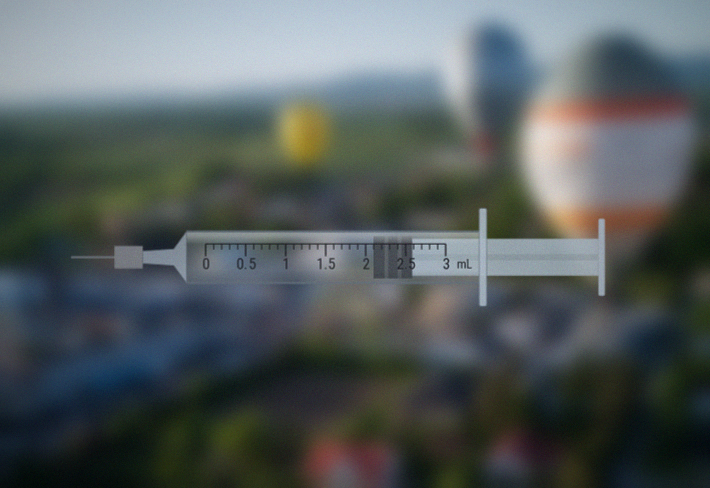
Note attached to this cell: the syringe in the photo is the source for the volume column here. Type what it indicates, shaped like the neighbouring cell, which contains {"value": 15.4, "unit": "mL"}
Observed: {"value": 2.1, "unit": "mL"}
